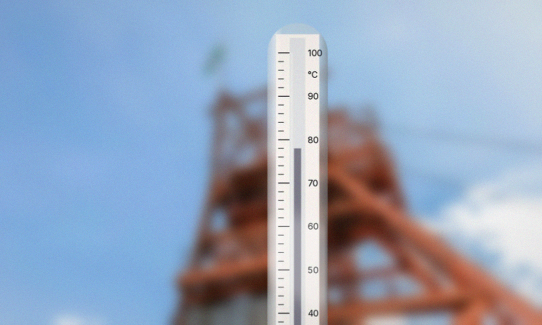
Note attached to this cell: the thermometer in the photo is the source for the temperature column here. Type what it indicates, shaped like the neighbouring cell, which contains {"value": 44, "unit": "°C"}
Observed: {"value": 78, "unit": "°C"}
